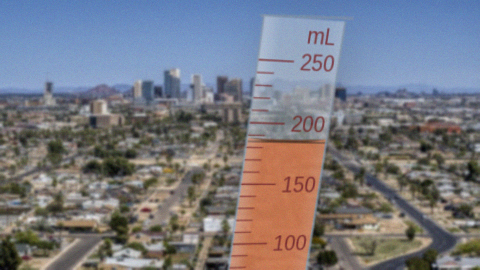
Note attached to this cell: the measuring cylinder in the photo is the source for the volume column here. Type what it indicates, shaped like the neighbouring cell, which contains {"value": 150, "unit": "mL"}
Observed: {"value": 185, "unit": "mL"}
